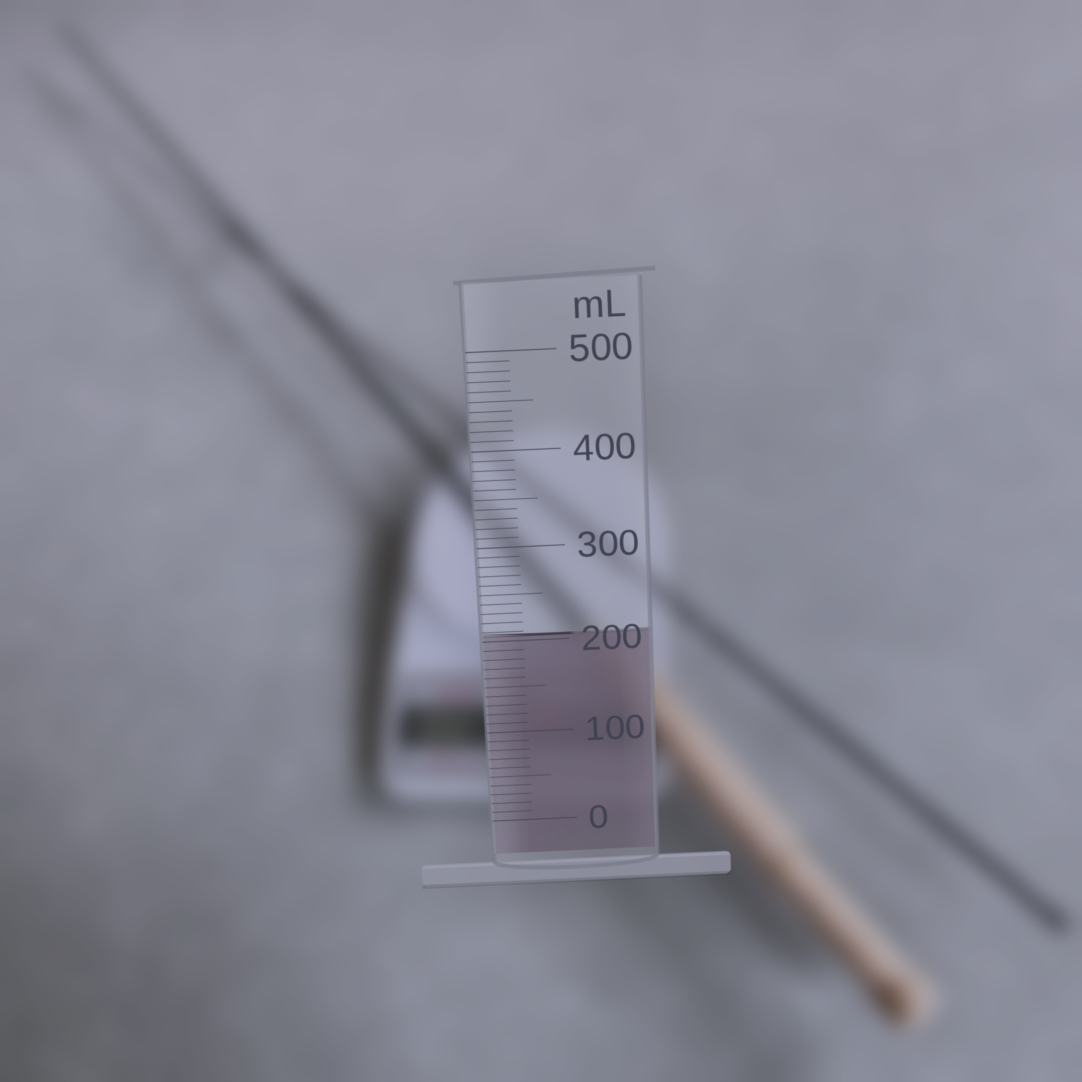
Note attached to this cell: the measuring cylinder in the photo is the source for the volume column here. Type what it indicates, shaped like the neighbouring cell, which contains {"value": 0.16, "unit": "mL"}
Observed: {"value": 205, "unit": "mL"}
